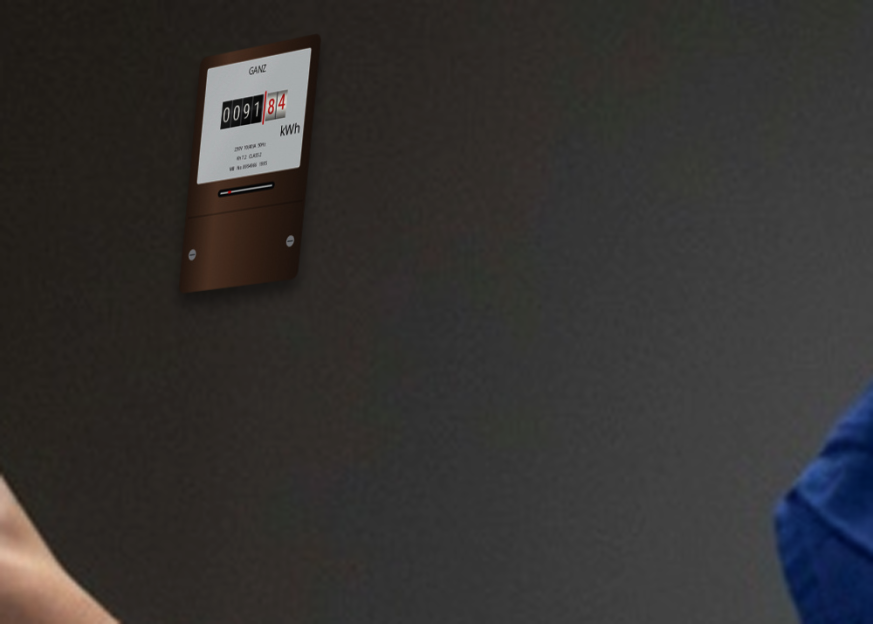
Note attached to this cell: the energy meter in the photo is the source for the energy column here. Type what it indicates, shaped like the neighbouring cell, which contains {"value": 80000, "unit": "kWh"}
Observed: {"value": 91.84, "unit": "kWh"}
